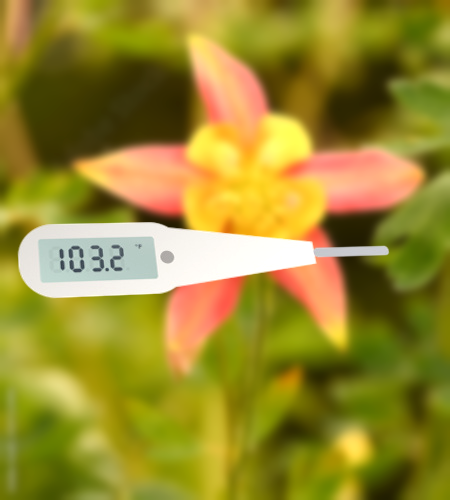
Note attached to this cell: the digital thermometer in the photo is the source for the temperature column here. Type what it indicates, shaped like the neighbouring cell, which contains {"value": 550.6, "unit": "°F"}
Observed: {"value": 103.2, "unit": "°F"}
